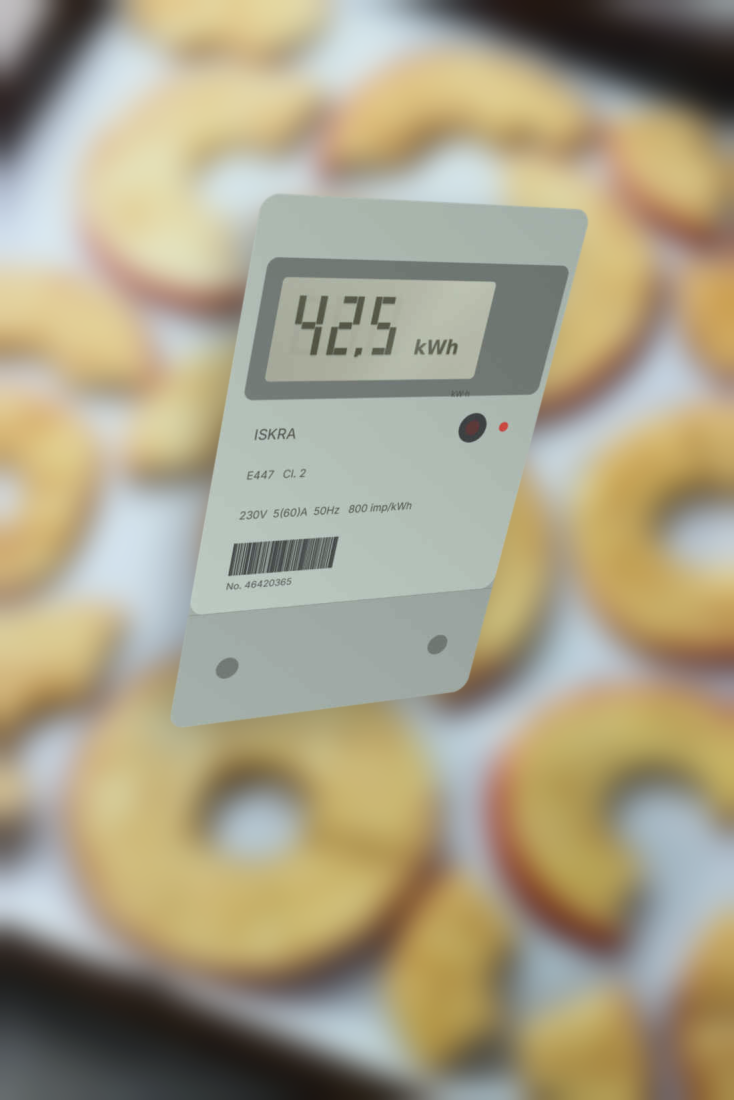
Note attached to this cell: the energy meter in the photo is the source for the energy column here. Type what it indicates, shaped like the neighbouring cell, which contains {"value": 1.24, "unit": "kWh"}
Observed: {"value": 42.5, "unit": "kWh"}
